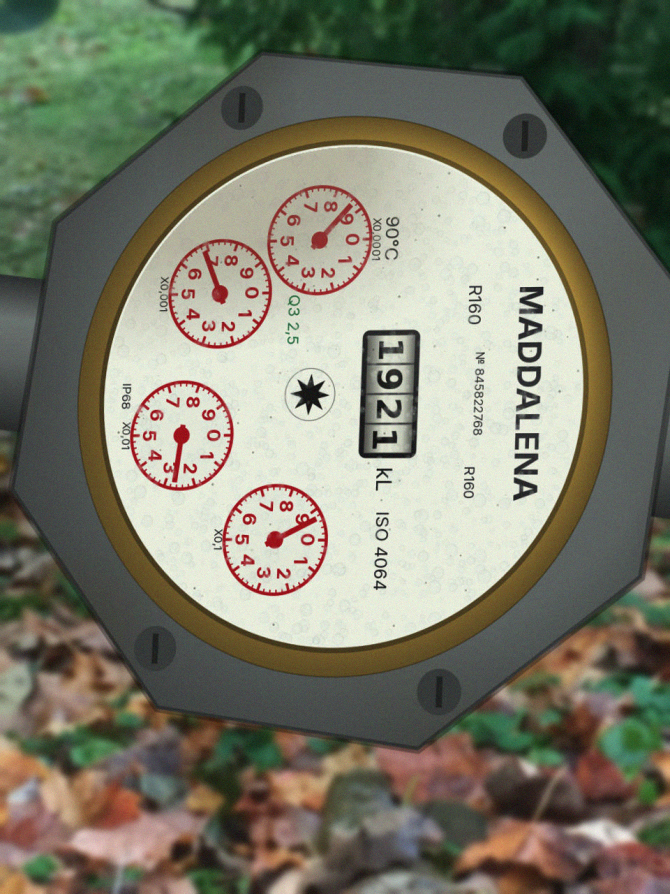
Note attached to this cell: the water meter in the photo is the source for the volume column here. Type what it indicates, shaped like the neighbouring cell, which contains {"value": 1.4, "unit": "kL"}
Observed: {"value": 1920.9268, "unit": "kL"}
